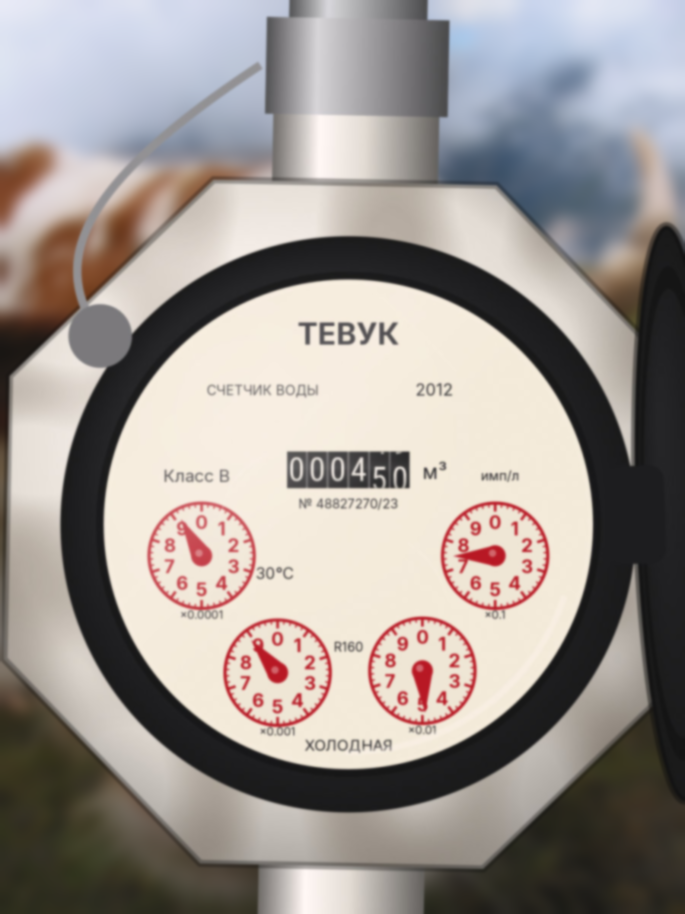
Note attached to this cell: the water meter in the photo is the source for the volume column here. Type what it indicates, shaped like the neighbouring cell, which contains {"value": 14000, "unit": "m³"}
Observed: {"value": 449.7489, "unit": "m³"}
